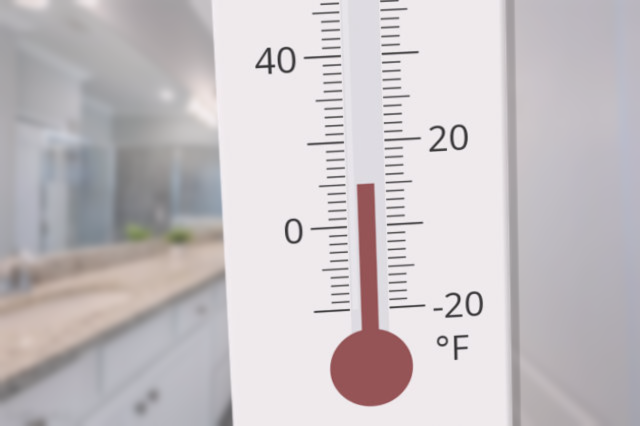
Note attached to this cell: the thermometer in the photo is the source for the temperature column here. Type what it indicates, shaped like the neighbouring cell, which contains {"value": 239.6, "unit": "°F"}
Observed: {"value": 10, "unit": "°F"}
